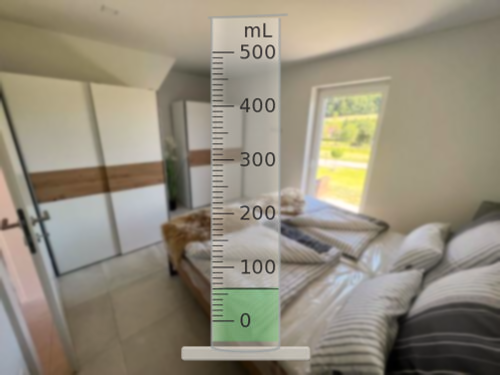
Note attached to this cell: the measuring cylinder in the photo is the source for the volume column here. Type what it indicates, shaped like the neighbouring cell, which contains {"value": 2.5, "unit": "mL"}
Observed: {"value": 60, "unit": "mL"}
